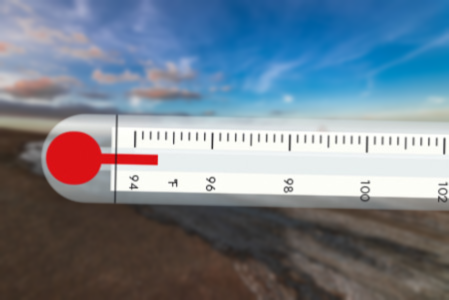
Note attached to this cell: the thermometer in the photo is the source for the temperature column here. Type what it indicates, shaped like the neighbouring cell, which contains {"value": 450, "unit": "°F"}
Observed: {"value": 94.6, "unit": "°F"}
